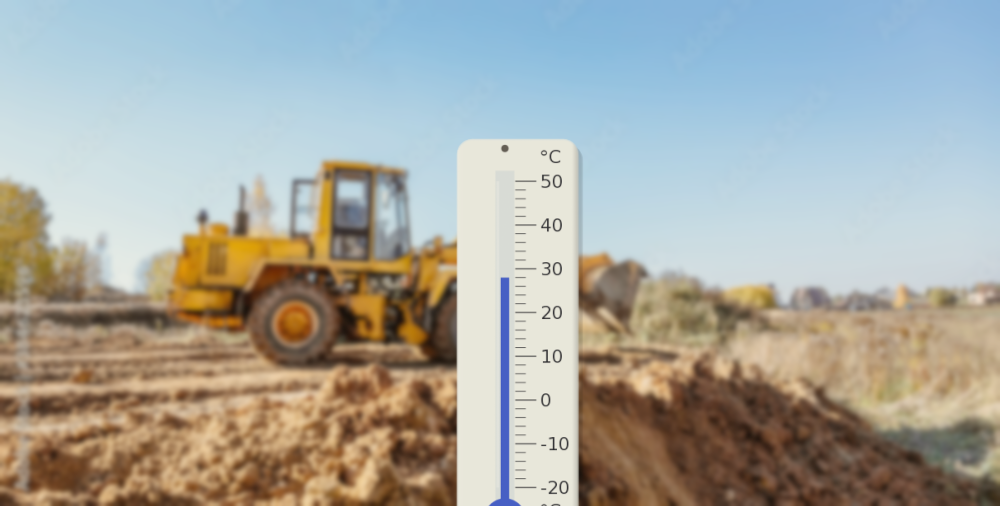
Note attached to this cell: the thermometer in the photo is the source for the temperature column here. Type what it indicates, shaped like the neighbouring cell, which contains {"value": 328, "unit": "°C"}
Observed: {"value": 28, "unit": "°C"}
